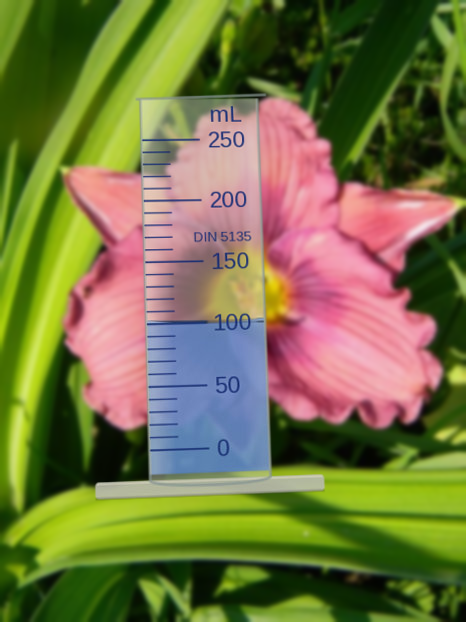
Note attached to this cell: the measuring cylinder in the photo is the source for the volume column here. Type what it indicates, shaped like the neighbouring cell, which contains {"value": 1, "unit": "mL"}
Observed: {"value": 100, "unit": "mL"}
